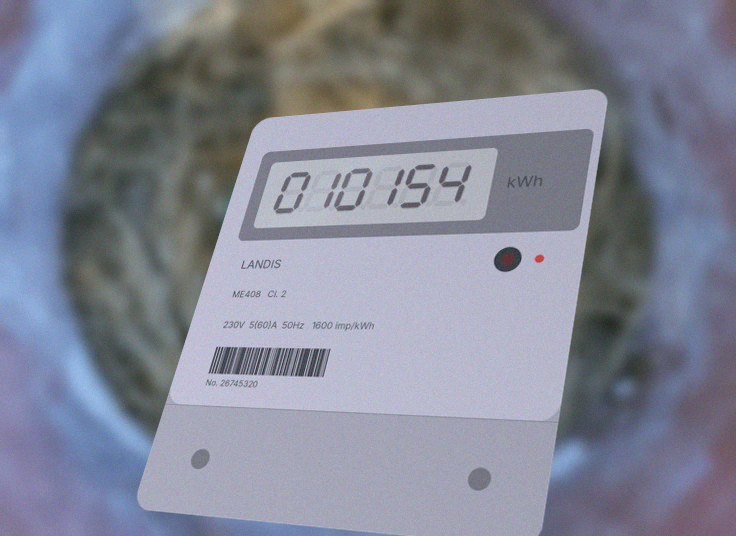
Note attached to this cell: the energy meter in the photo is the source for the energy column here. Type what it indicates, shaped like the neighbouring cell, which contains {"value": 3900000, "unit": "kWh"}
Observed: {"value": 10154, "unit": "kWh"}
